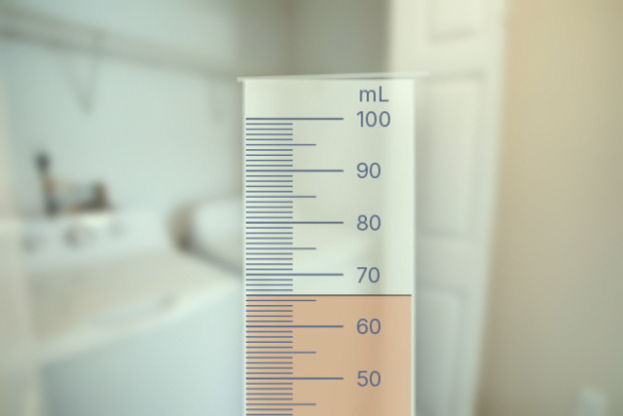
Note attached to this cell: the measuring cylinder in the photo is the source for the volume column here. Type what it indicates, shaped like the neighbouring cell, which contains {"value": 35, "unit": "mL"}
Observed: {"value": 66, "unit": "mL"}
